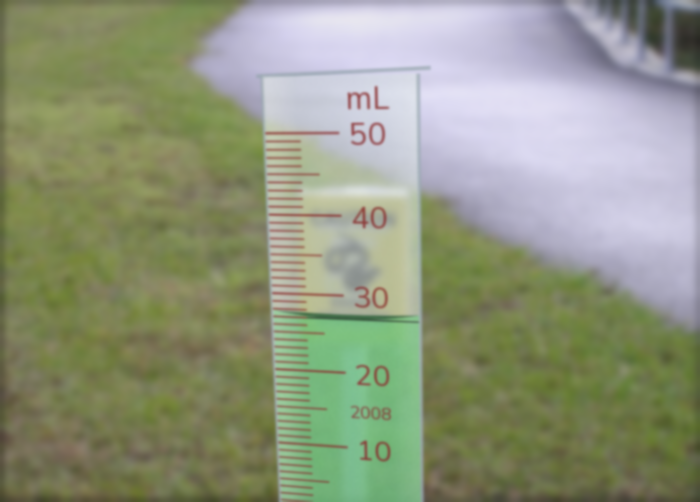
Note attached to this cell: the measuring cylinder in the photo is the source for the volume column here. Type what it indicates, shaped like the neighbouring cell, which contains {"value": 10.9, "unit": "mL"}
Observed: {"value": 27, "unit": "mL"}
